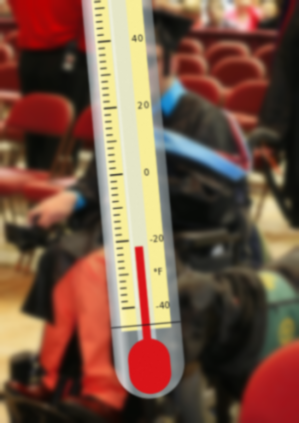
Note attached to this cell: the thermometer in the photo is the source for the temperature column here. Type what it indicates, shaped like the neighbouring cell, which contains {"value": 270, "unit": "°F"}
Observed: {"value": -22, "unit": "°F"}
